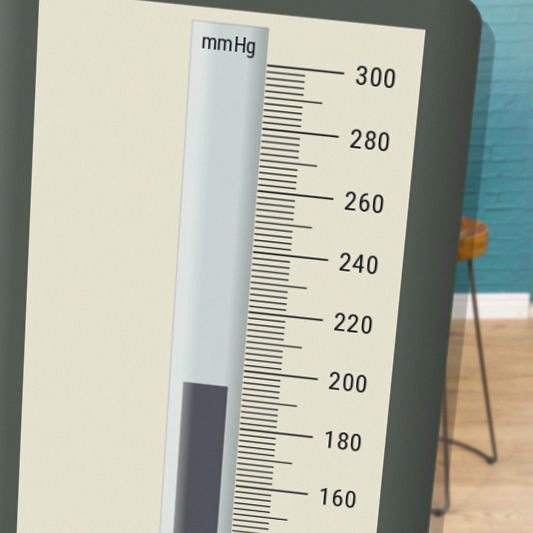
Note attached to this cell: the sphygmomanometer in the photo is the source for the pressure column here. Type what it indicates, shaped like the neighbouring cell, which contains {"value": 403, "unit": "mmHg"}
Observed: {"value": 194, "unit": "mmHg"}
